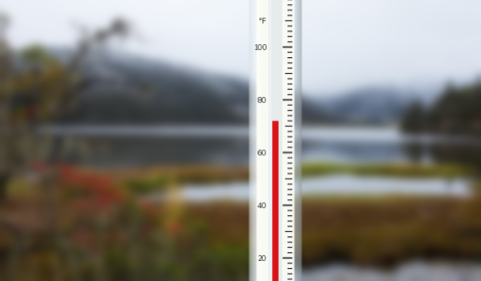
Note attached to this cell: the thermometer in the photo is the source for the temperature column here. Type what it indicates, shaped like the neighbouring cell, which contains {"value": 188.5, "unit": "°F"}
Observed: {"value": 72, "unit": "°F"}
